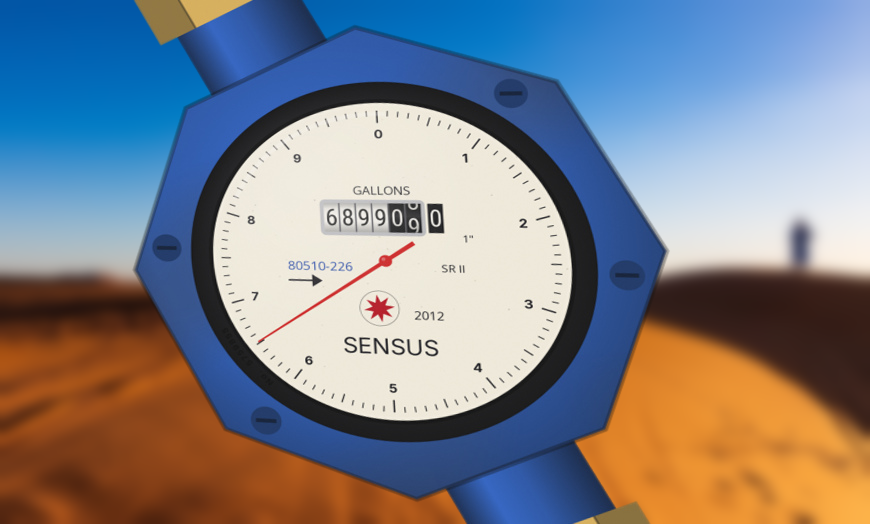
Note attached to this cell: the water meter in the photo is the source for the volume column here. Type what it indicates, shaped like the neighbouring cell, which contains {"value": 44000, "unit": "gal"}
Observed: {"value": 6899086.5, "unit": "gal"}
